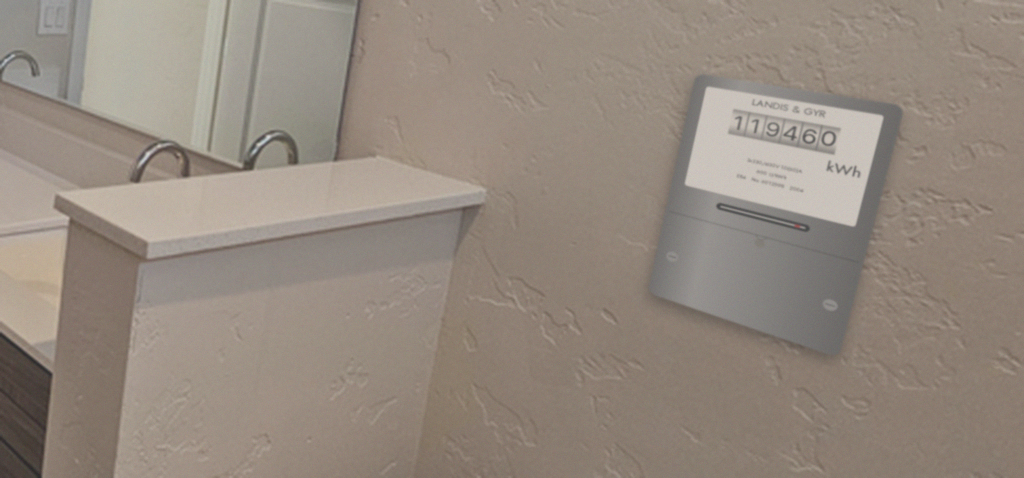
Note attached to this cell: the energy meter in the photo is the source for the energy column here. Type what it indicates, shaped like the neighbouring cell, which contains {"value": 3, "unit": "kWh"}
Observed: {"value": 119460, "unit": "kWh"}
